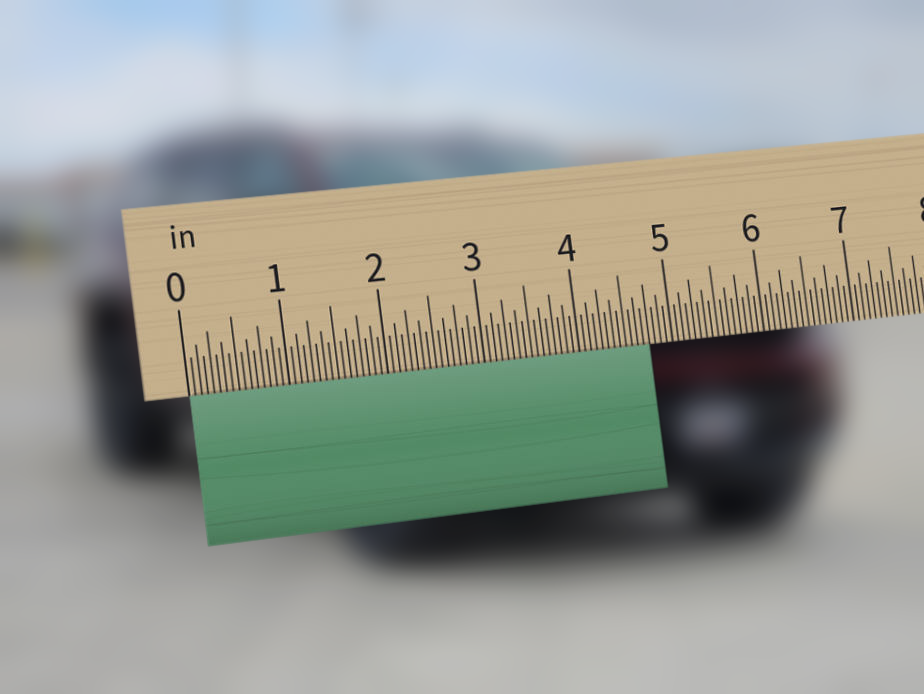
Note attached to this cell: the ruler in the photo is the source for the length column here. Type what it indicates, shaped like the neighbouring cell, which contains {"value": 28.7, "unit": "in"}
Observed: {"value": 4.75, "unit": "in"}
